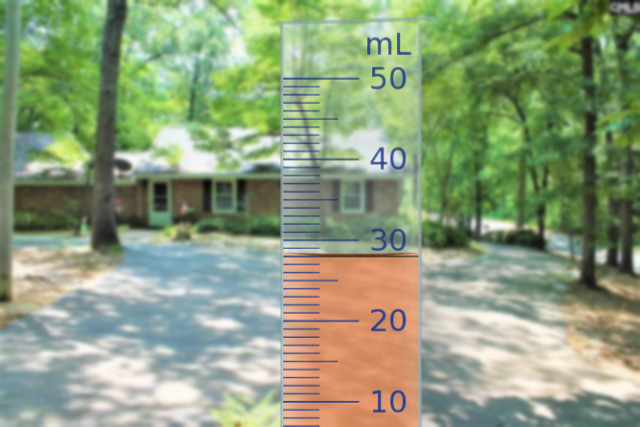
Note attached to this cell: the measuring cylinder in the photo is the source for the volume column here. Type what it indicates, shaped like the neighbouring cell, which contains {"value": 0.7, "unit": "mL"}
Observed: {"value": 28, "unit": "mL"}
